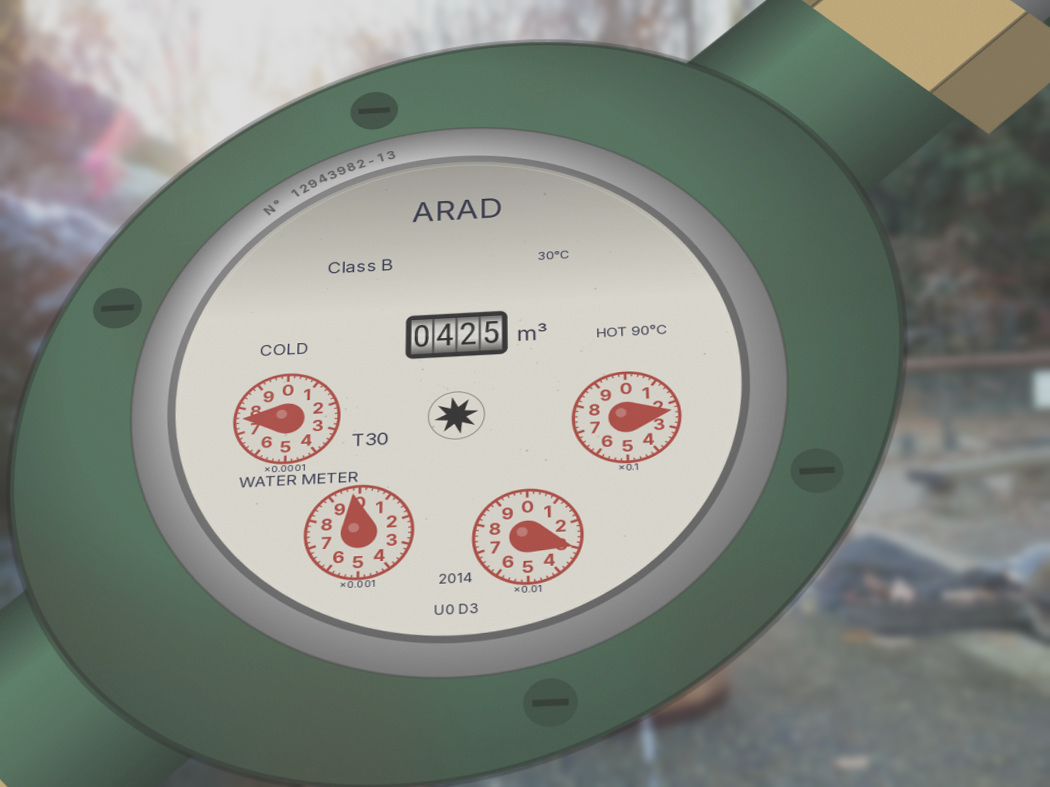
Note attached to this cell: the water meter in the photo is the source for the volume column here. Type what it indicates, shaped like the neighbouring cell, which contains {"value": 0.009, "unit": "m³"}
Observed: {"value": 425.2297, "unit": "m³"}
